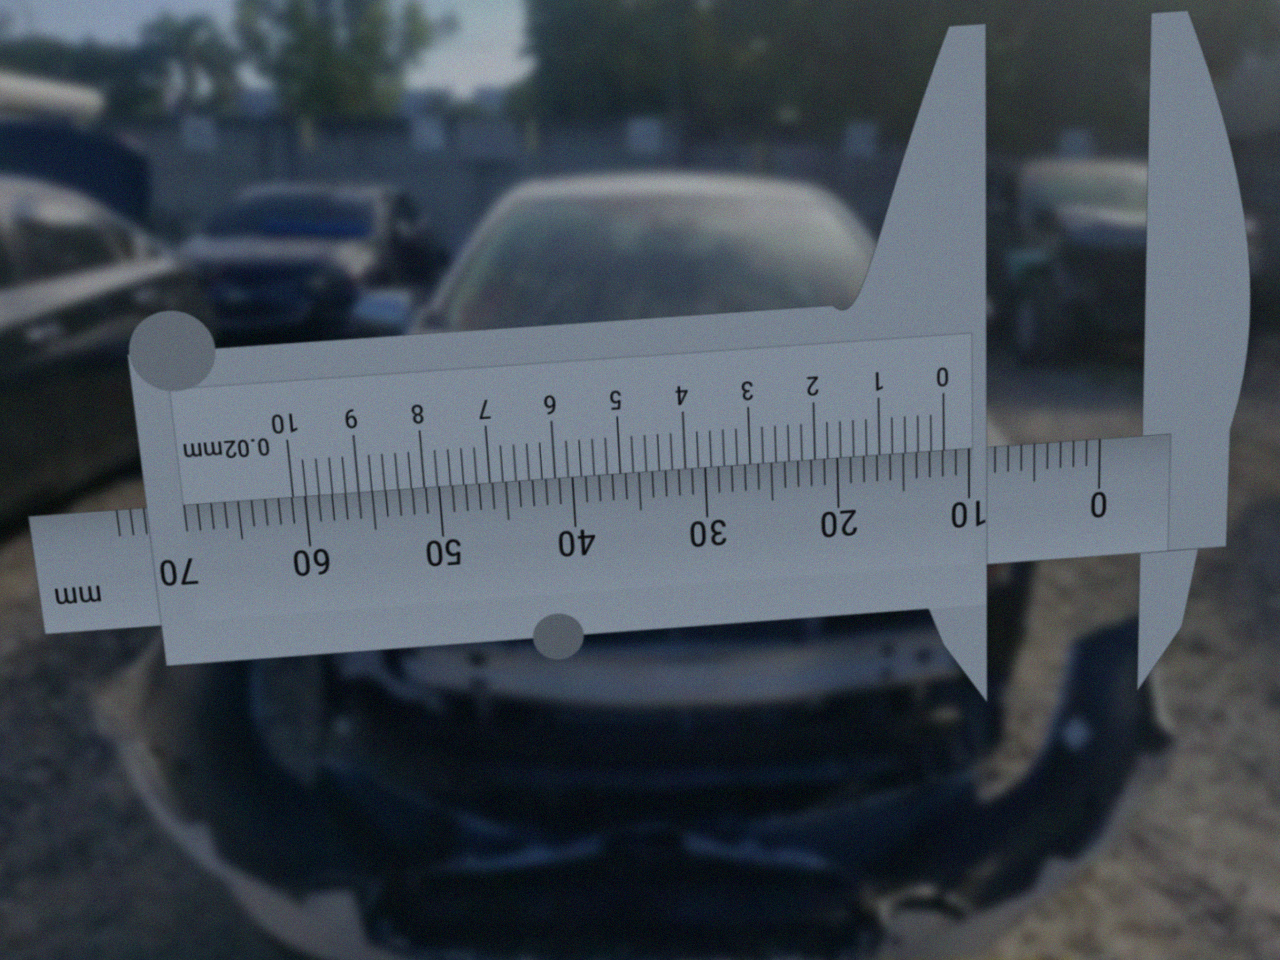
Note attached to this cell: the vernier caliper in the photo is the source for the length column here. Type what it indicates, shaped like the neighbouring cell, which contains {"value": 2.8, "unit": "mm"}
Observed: {"value": 11.9, "unit": "mm"}
